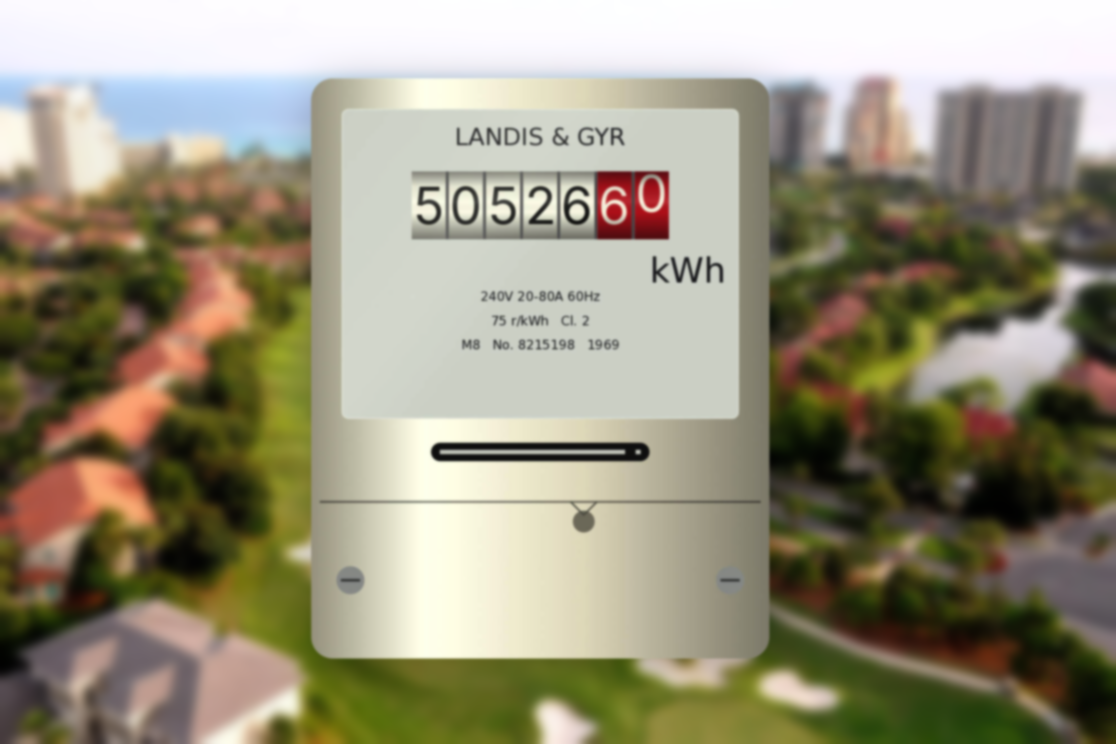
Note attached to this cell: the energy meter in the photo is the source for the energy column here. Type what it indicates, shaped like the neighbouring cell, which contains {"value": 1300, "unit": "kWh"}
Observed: {"value": 50526.60, "unit": "kWh"}
